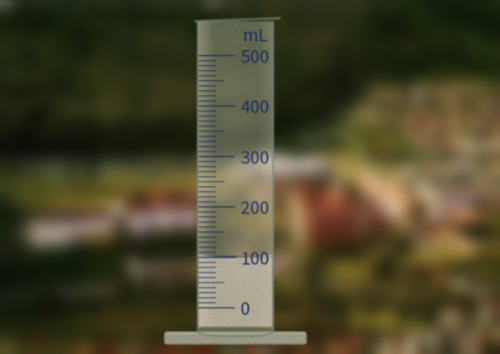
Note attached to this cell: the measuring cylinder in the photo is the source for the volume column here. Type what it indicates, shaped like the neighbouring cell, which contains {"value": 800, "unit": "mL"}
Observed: {"value": 100, "unit": "mL"}
